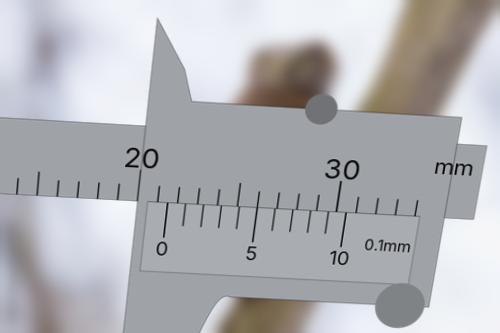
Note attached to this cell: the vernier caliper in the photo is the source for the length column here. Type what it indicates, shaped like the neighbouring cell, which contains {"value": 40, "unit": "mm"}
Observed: {"value": 21.5, "unit": "mm"}
